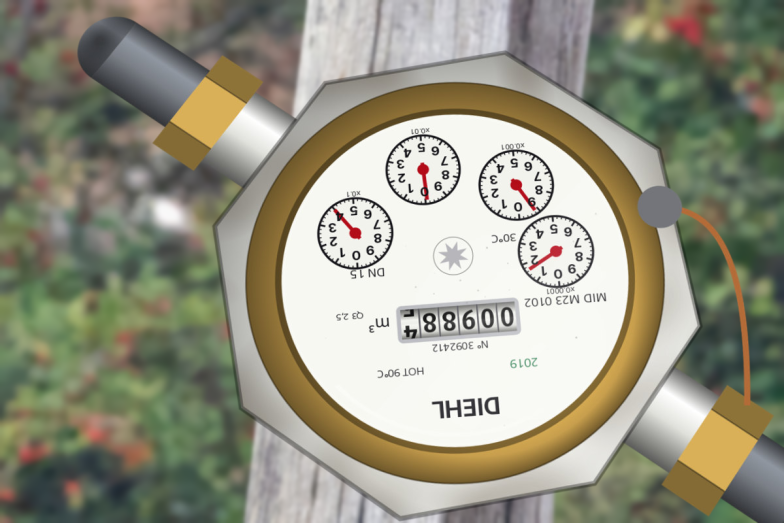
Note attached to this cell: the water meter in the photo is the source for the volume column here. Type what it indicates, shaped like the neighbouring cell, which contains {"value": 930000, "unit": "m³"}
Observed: {"value": 9884.3991, "unit": "m³"}
